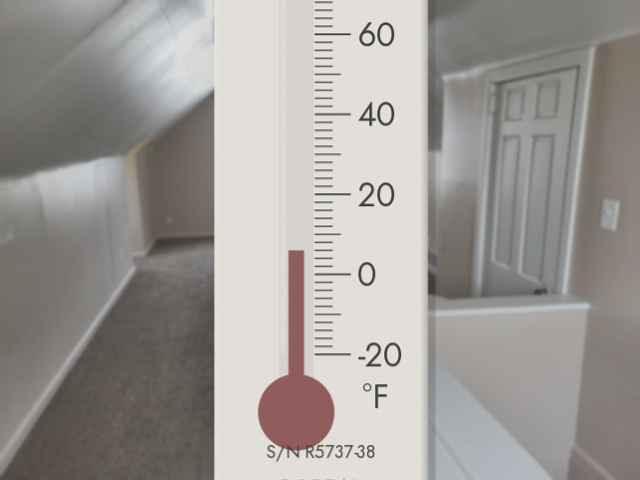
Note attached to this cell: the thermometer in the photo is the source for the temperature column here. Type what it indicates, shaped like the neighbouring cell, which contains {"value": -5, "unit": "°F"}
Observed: {"value": 6, "unit": "°F"}
